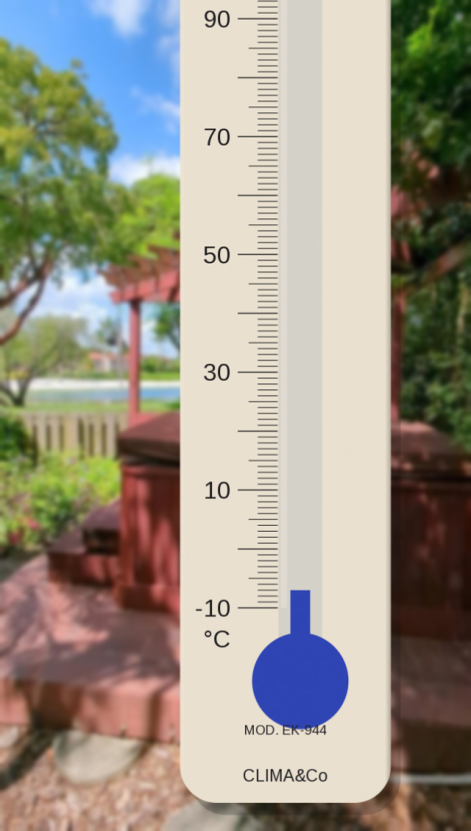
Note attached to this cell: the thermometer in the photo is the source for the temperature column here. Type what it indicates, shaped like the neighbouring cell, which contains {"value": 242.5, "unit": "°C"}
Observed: {"value": -7, "unit": "°C"}
